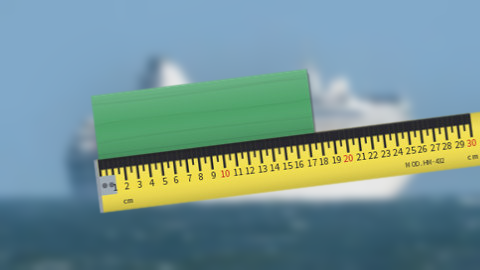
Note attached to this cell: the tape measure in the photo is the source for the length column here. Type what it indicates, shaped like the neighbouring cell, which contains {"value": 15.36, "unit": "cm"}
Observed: {"value": 17.5, "unit": "cm"}
